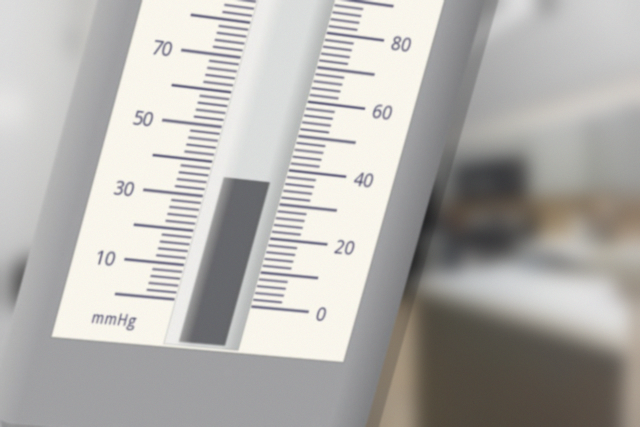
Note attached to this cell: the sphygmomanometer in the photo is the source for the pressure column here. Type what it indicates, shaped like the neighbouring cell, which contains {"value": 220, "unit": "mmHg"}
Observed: {"value": 36, "unit": "mmHg"}
